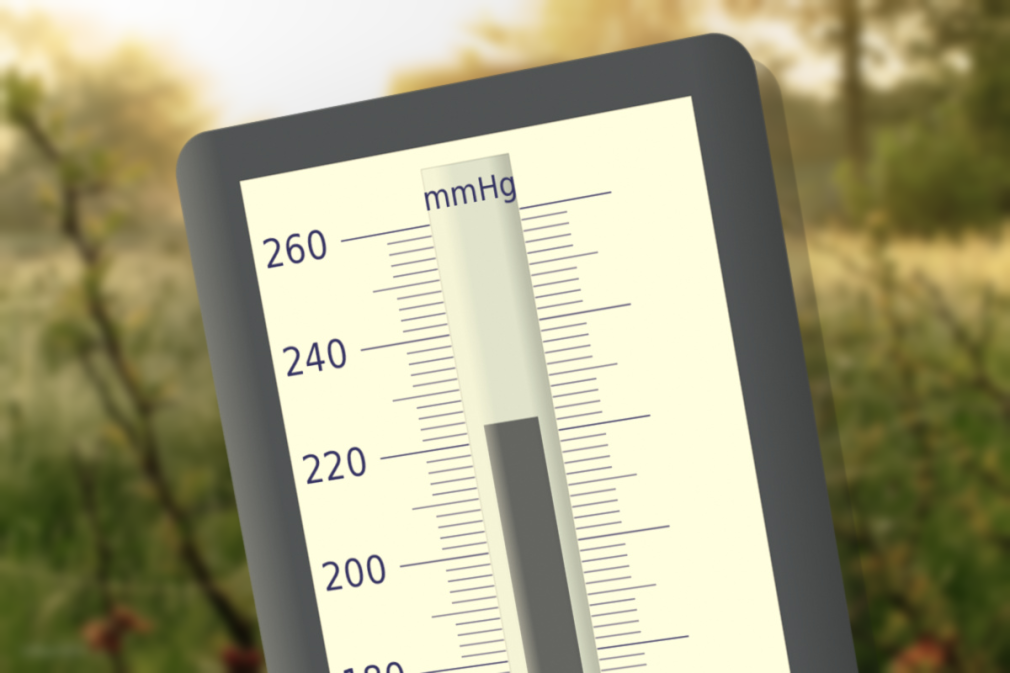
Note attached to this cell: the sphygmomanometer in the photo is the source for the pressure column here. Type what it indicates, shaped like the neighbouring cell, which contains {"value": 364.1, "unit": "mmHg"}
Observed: {"value": 223, "unit": "mmHg"}
